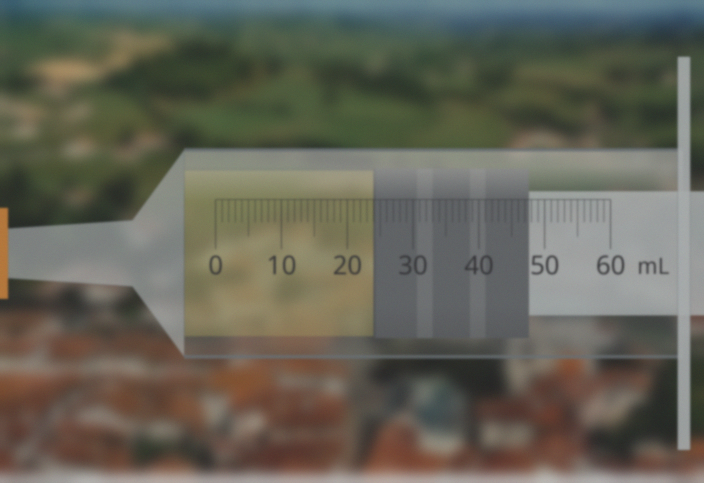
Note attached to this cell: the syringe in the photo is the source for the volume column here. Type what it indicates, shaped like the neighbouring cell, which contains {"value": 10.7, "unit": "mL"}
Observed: {"value": 24, "unit": "mL"}
